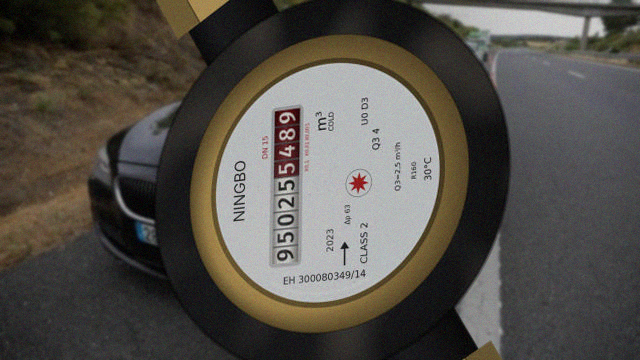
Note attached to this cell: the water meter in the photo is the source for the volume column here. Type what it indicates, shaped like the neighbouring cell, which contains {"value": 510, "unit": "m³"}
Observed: {"value": 95025.5489, "unit": "m³"}
